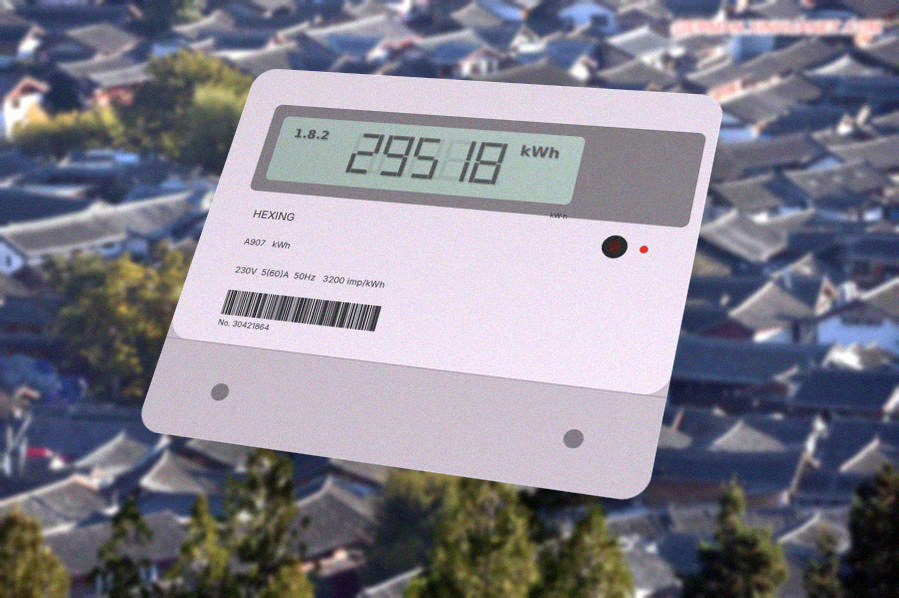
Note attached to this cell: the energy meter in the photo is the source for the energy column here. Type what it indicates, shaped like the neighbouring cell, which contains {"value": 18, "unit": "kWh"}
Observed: {"value": 29518, "unit": "kWh"}
